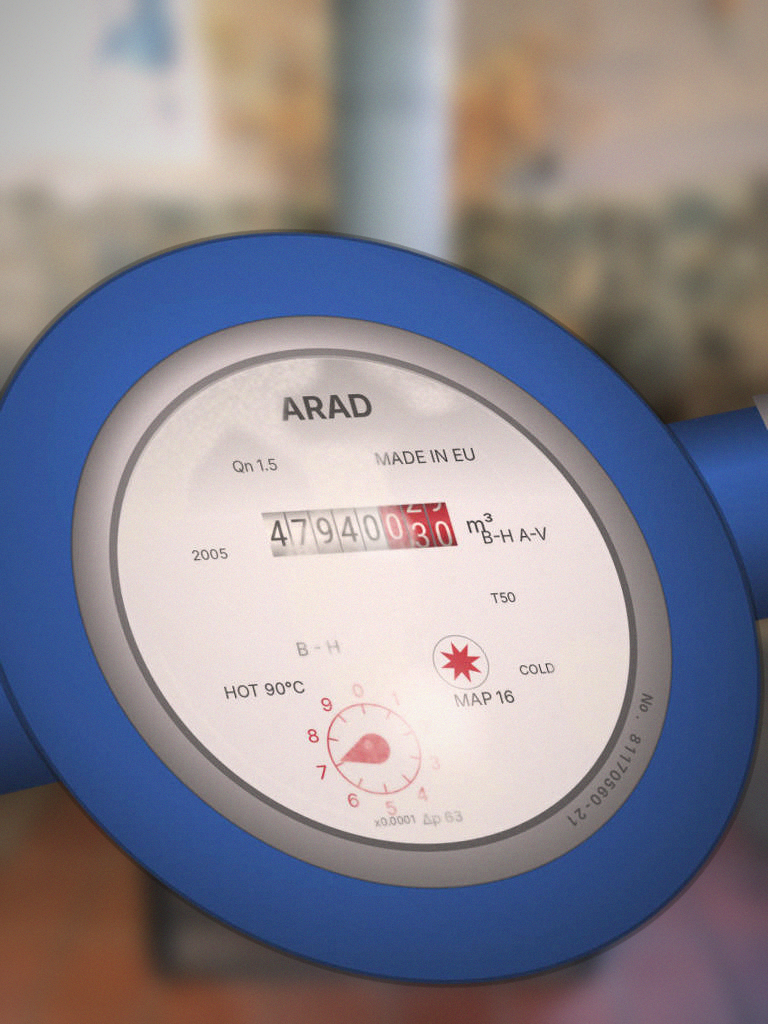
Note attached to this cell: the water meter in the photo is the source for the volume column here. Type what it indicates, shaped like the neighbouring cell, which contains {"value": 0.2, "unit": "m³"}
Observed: {"value": 47940.0297, "unit": "m³"}
